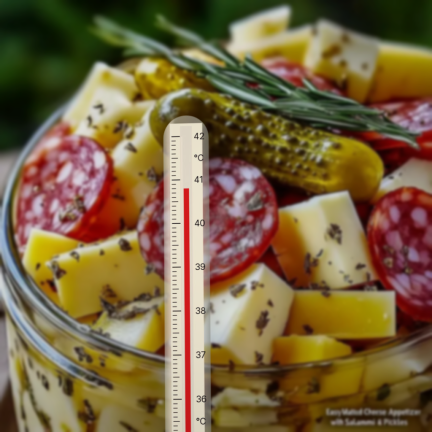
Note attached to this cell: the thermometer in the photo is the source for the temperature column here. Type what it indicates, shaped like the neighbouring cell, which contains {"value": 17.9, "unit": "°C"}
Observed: {"value": 40.8, "unit": "°C"}
